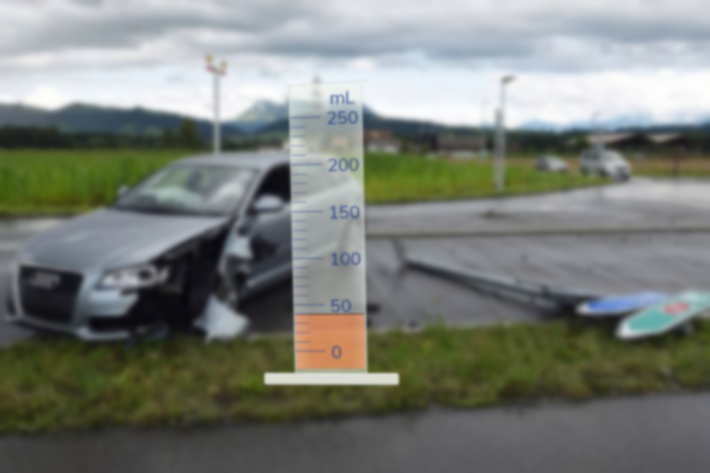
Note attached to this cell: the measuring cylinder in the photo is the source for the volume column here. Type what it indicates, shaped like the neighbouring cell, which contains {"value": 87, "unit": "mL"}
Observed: {"value": 40, "unit": "mL"}
